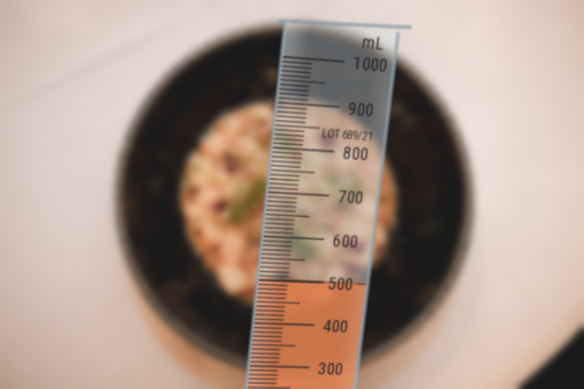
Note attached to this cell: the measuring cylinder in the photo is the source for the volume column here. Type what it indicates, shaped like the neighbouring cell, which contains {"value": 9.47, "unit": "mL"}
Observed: {"value": 500, "unit": "mL"}
